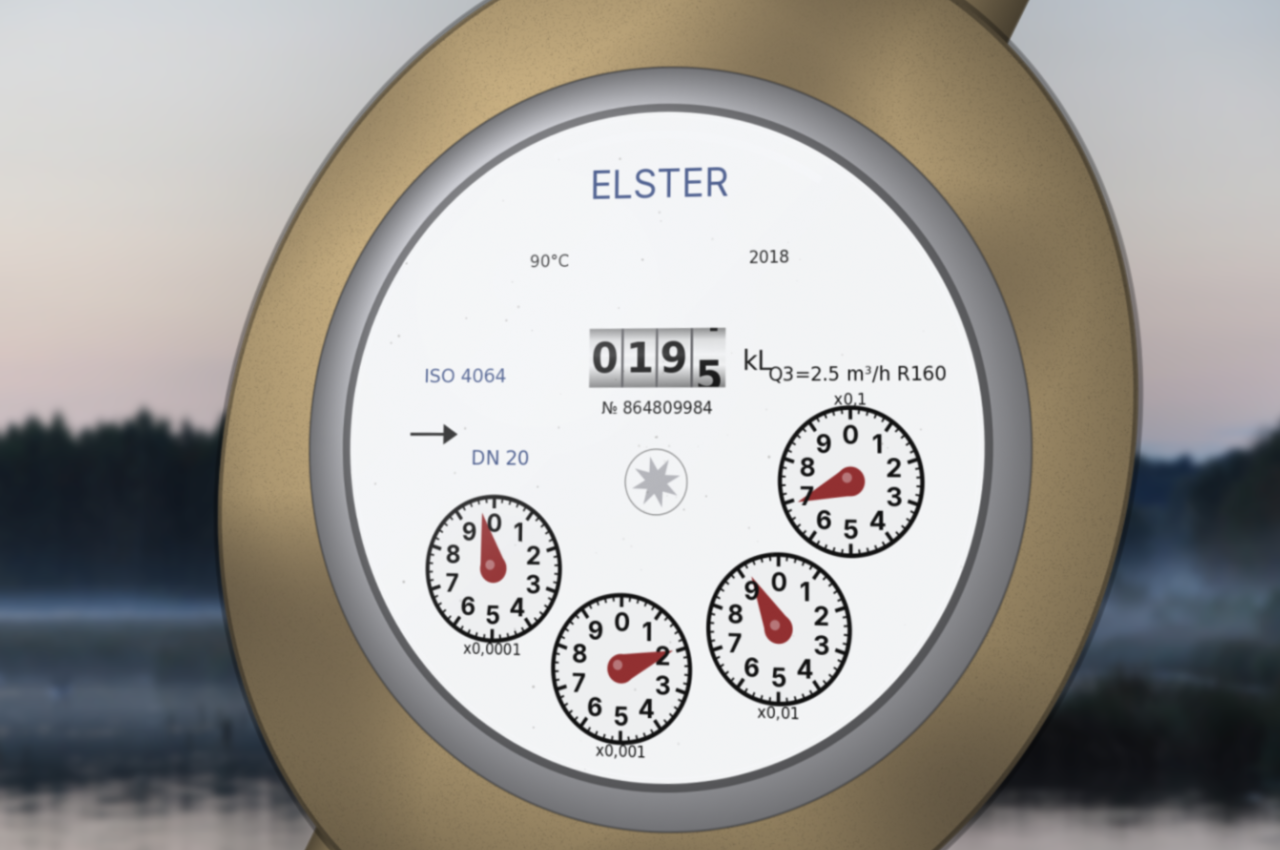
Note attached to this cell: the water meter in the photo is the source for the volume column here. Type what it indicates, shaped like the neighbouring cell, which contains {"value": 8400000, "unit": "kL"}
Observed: {"value": 194.6919, "unit": "kL"}
